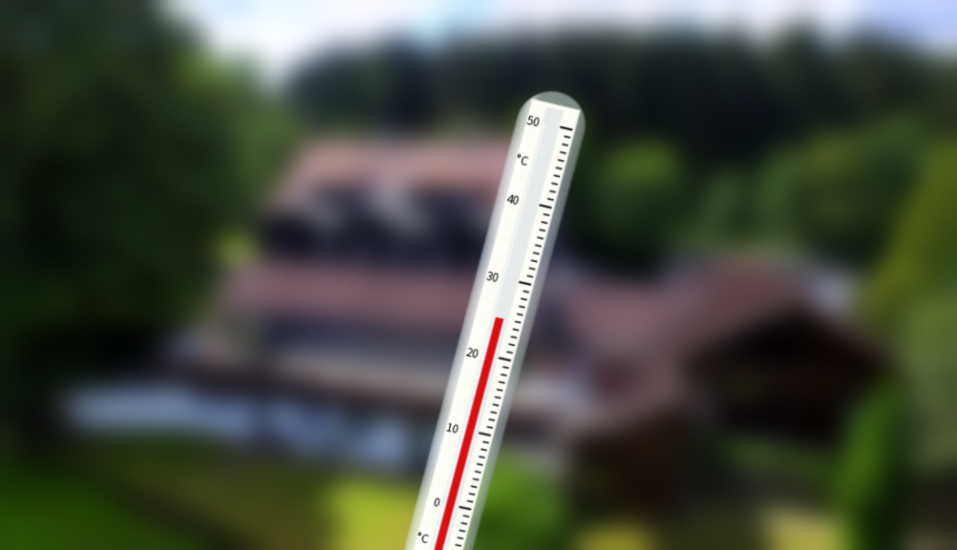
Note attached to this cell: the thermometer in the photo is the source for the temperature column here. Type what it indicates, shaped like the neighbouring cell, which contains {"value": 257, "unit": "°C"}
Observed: {"value": 25, "unit": "°C"}
